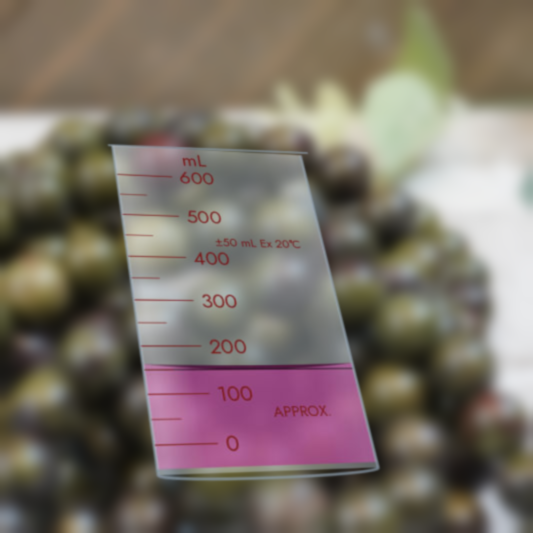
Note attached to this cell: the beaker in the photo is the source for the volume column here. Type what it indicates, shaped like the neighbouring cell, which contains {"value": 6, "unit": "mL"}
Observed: {"value": 150, "unit": "mL"}
